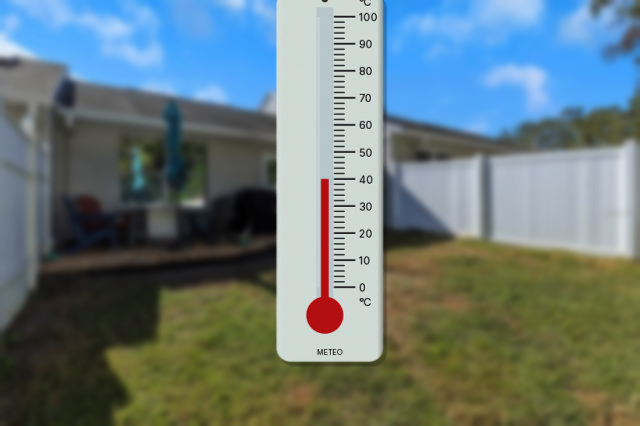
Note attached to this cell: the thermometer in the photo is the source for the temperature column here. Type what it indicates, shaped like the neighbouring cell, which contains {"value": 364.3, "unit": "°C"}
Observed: {"value": 40, "unit": "°C"}
